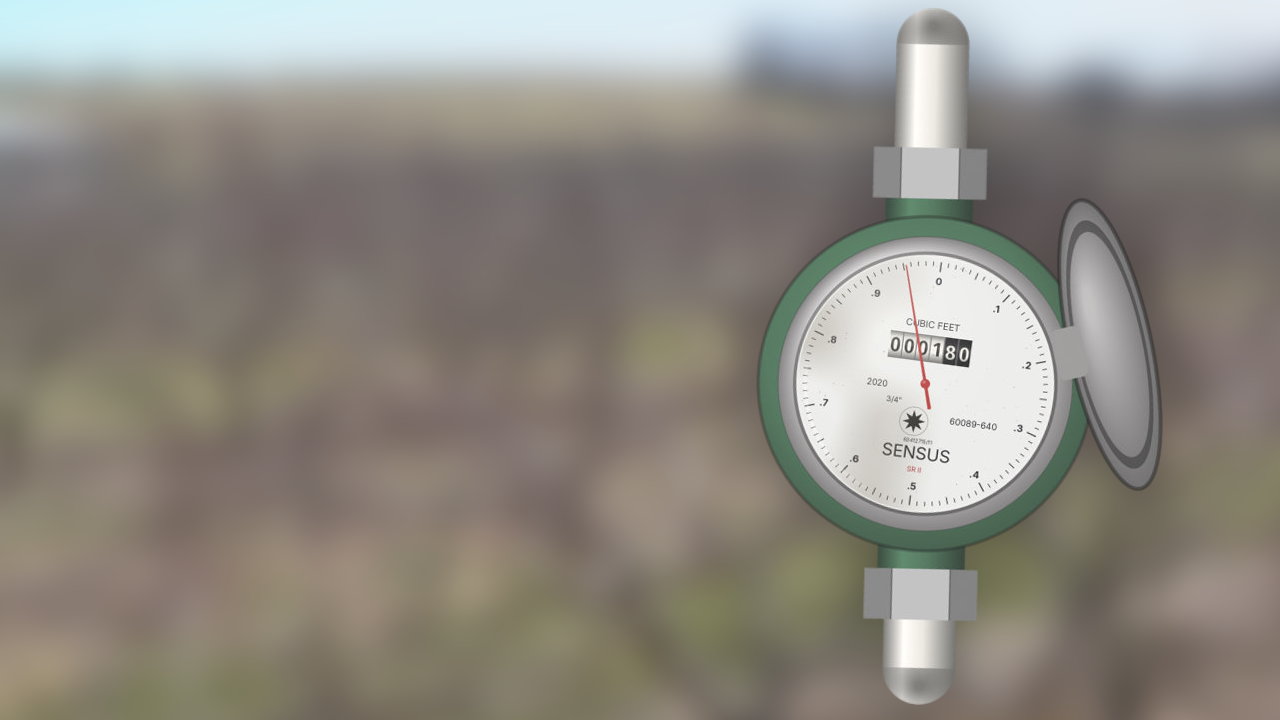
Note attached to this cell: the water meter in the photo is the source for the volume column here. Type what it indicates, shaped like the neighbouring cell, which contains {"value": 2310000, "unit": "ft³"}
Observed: {"value": 179.95, "unit": "ft³"}
